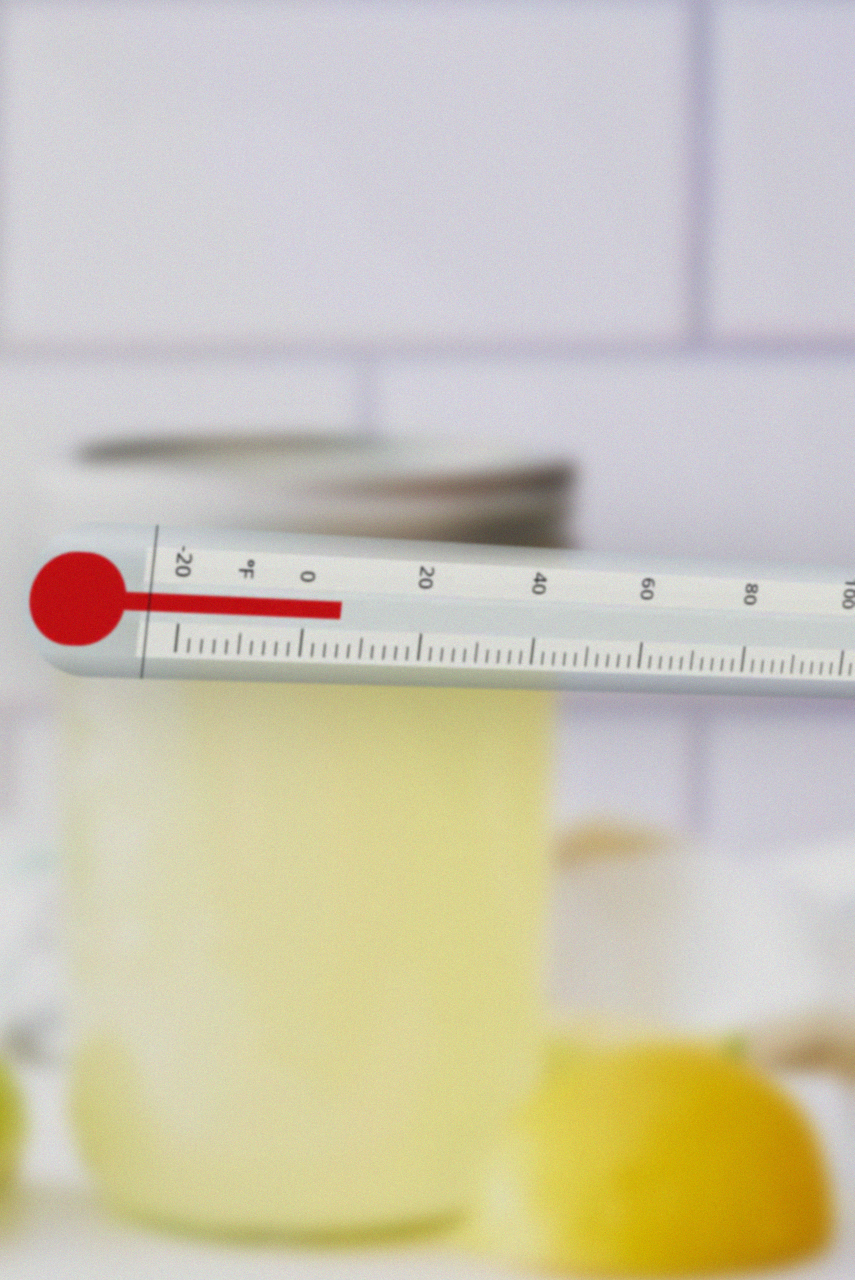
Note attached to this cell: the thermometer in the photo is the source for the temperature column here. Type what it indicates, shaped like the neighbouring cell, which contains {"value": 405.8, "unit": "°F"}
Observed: {"value": 6, "unit": "°F"}
